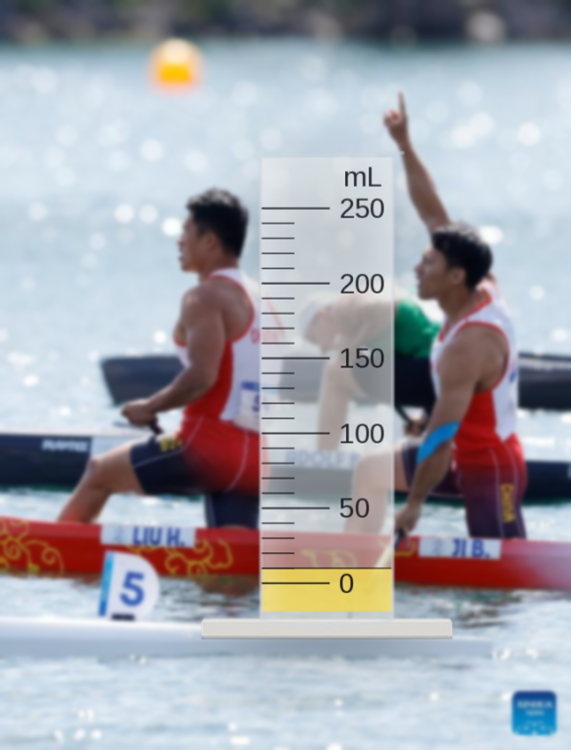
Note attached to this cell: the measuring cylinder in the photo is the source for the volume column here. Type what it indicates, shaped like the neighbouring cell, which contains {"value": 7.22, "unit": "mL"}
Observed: {"value": 10, "unit": "mL"}
